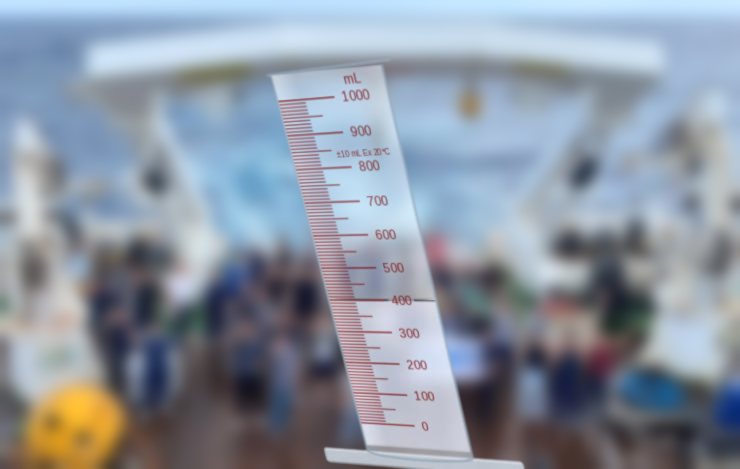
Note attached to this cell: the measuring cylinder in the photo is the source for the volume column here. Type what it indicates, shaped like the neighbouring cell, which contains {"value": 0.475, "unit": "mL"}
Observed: {"value": 400, "unit": "mL"}
